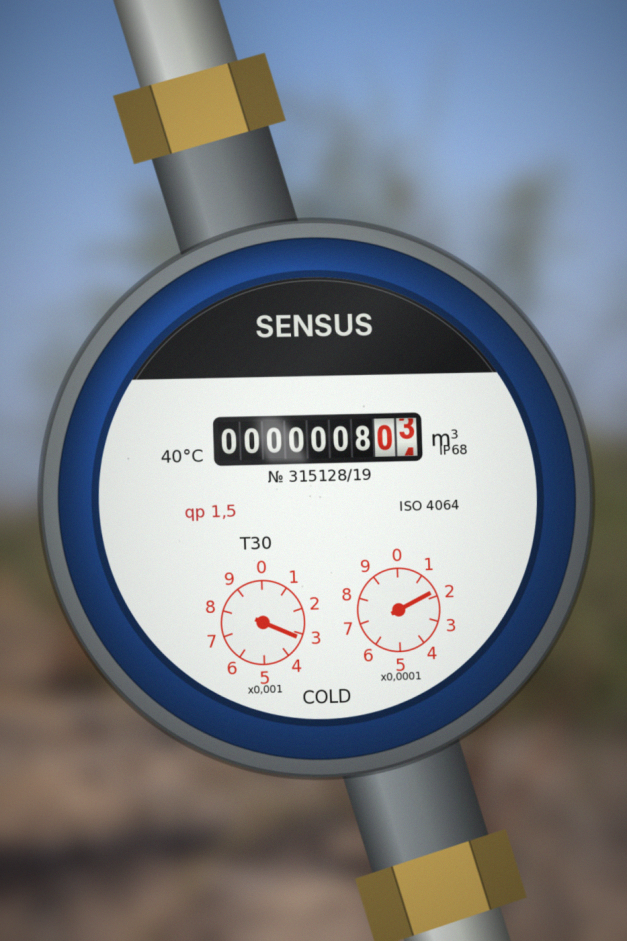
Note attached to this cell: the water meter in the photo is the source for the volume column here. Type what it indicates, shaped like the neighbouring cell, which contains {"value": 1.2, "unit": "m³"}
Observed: {"value": 8.0331, "unit": "m³"}
